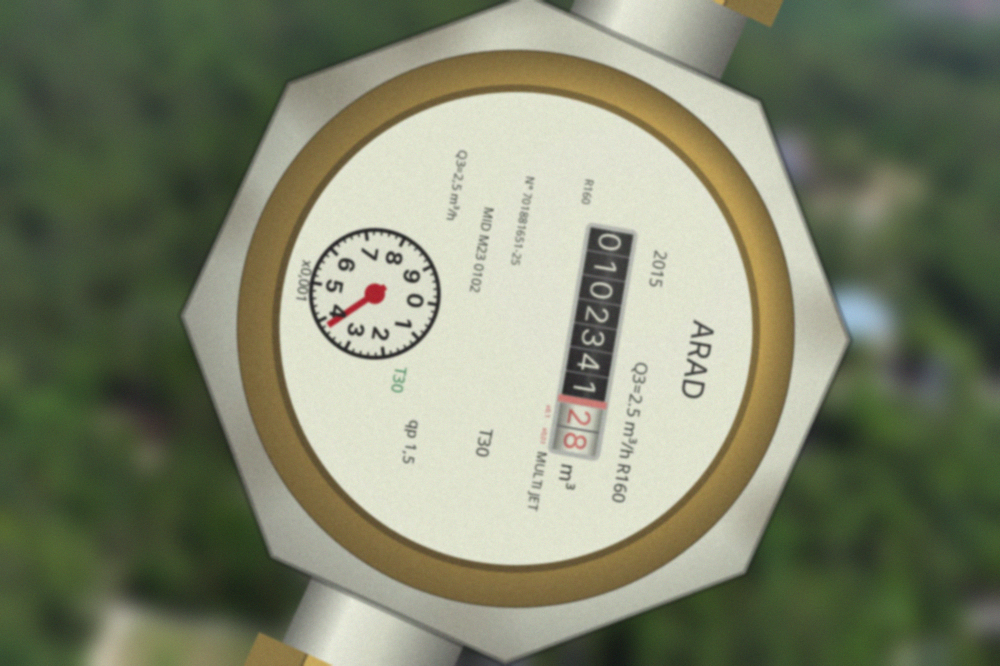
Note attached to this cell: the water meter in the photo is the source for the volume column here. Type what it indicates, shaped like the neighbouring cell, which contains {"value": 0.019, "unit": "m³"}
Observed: {"value": 102341.283, "unit": "m³"}
